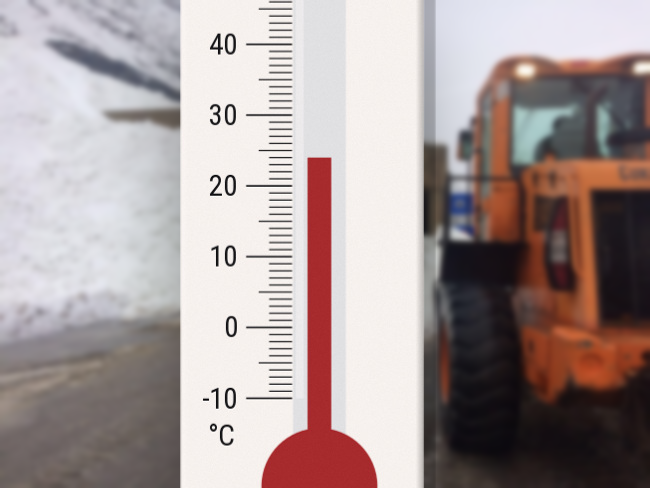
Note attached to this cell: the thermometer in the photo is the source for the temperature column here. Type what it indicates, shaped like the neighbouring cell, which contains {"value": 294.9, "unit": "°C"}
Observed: {"value": 24, "unit": "°C"}
